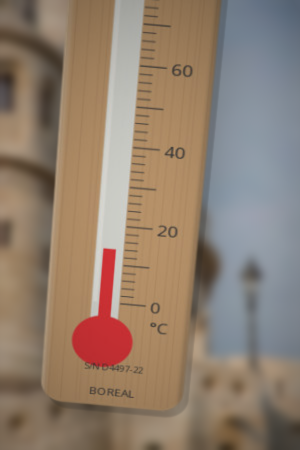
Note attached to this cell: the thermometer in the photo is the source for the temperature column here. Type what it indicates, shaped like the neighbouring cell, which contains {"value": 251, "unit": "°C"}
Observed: {"value": 14, "unit": "°C"}
